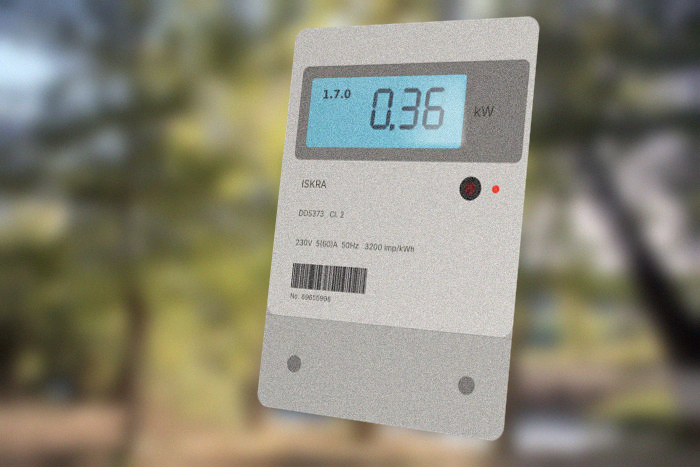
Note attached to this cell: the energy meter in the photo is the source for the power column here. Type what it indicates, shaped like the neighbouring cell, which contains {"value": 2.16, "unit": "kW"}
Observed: {"value": 0.36, "unit": "kW"}
